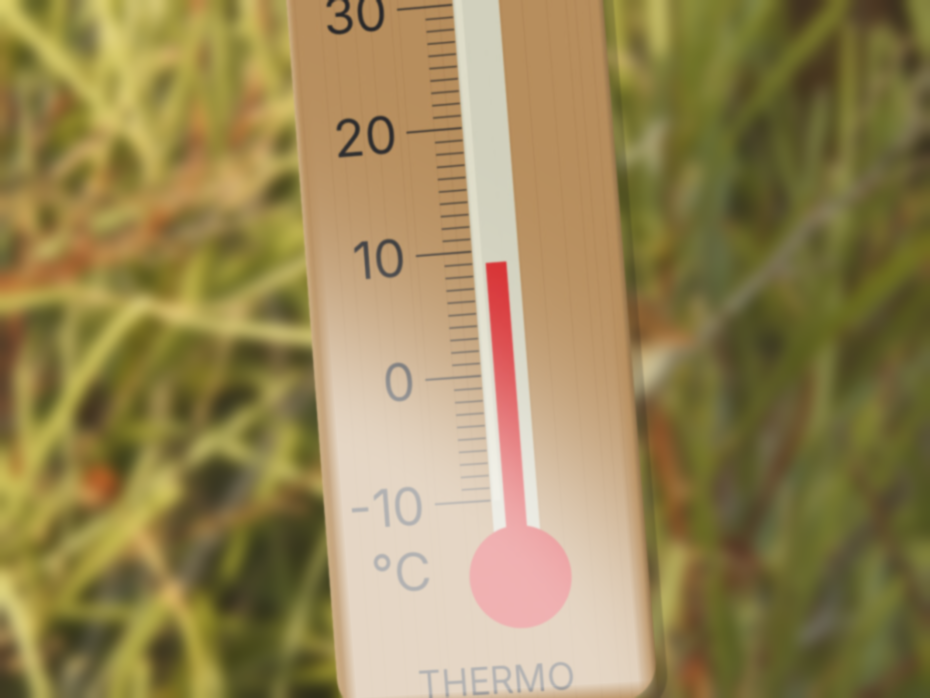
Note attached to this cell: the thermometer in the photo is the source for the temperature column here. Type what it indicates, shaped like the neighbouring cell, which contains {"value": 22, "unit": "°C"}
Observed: {"value": 9, "unit": "°C"}
